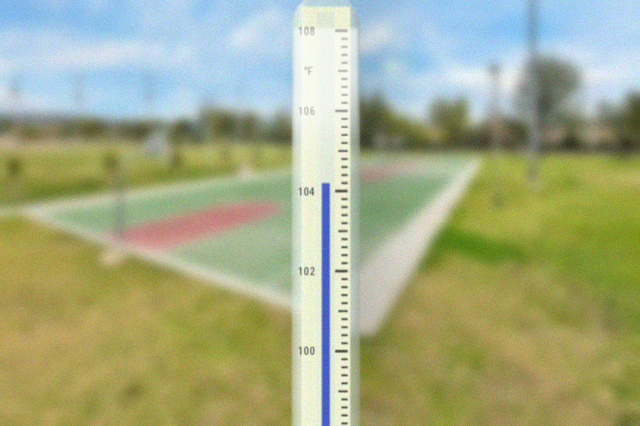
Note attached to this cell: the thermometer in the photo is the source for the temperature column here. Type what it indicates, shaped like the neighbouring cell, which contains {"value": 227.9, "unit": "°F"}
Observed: {"value": 104.2, "unit": "°F"}
